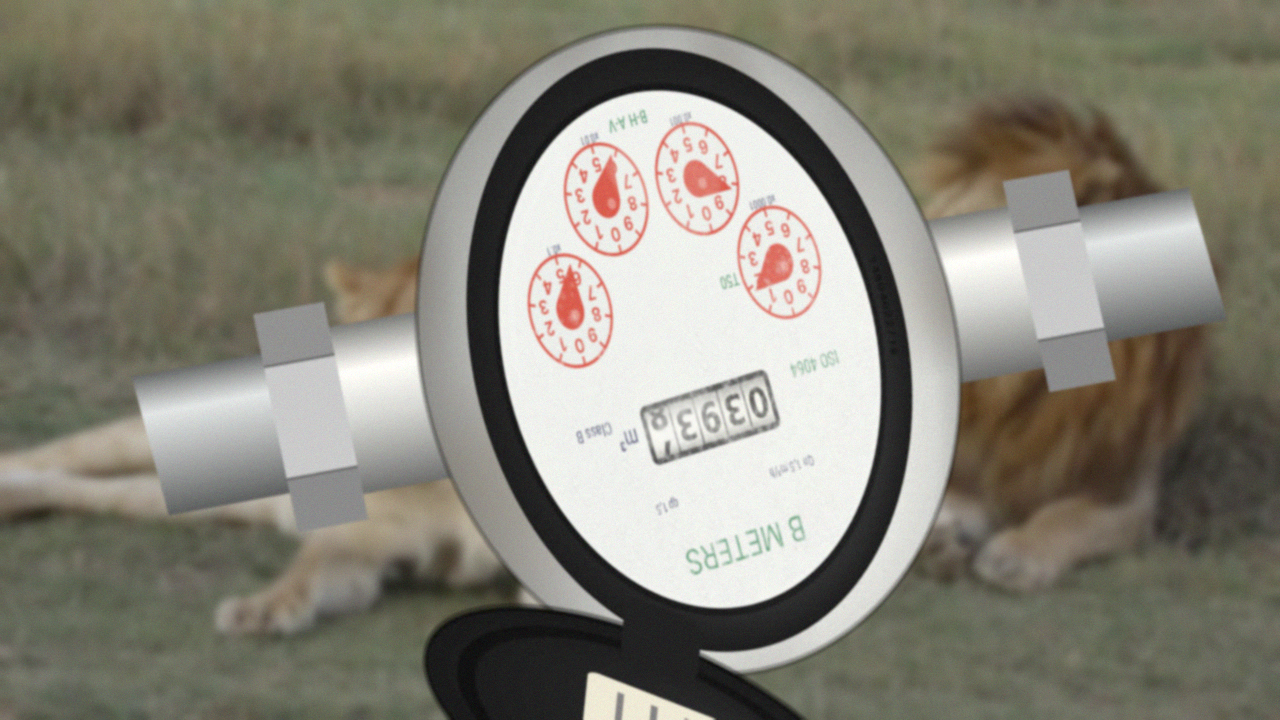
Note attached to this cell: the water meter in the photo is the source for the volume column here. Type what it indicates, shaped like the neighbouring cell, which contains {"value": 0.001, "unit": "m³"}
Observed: {"value": 3937.5581, "unit": "m³"}
